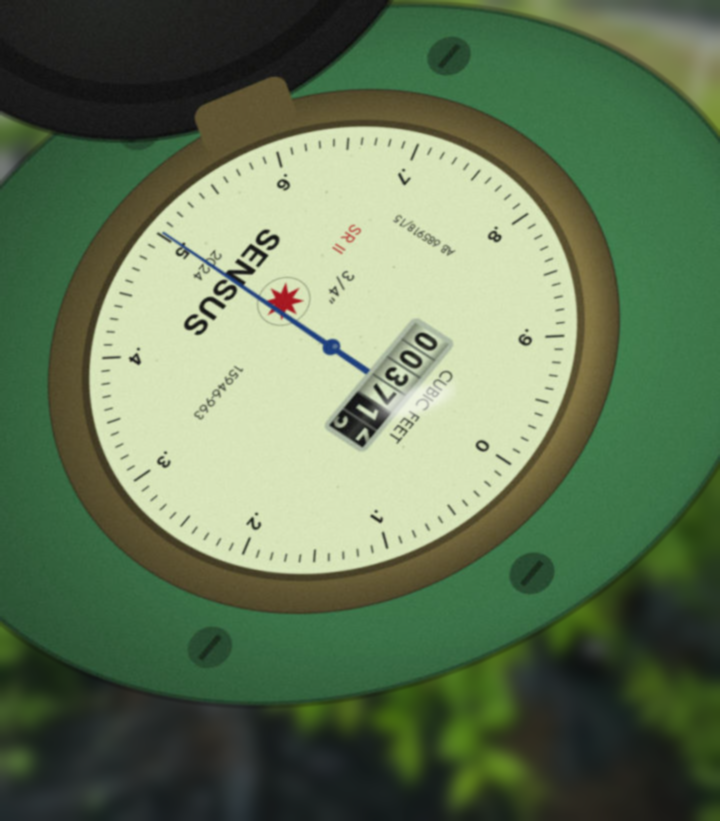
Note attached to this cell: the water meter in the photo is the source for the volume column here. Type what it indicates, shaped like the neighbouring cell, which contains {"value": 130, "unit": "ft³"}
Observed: {"value": 3712.50, "unit": "ft³"}
